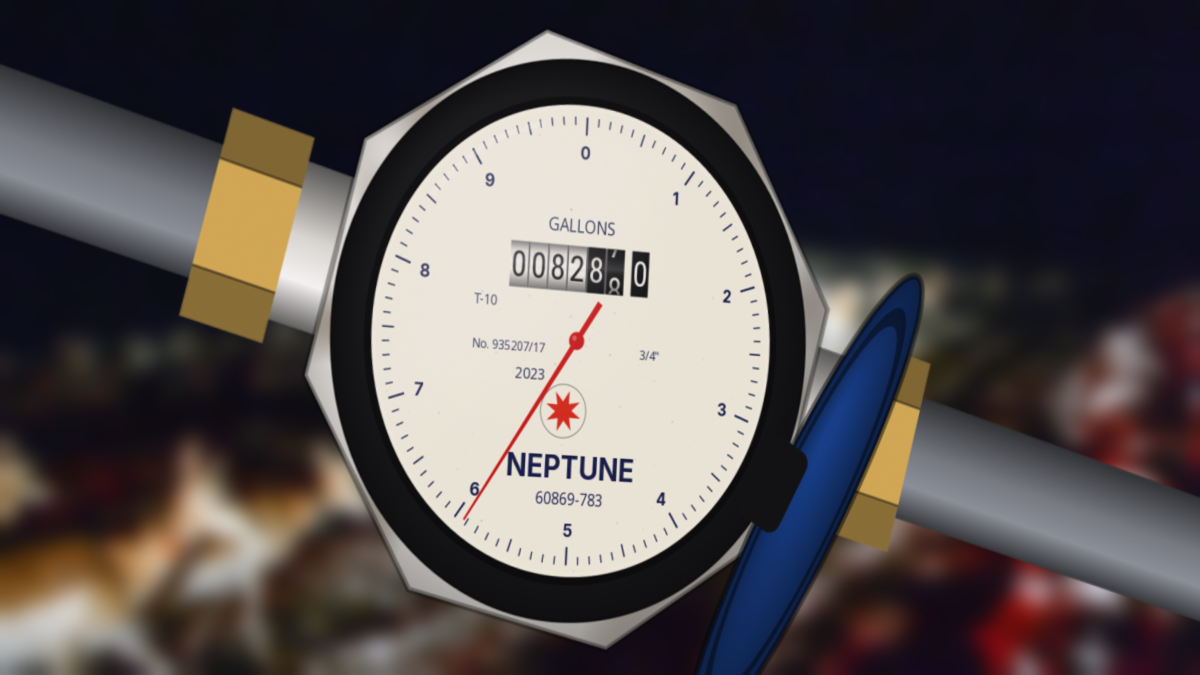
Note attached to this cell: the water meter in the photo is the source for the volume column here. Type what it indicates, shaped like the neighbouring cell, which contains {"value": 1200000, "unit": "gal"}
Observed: {"value": 82875.9, "unit": "gal"}
